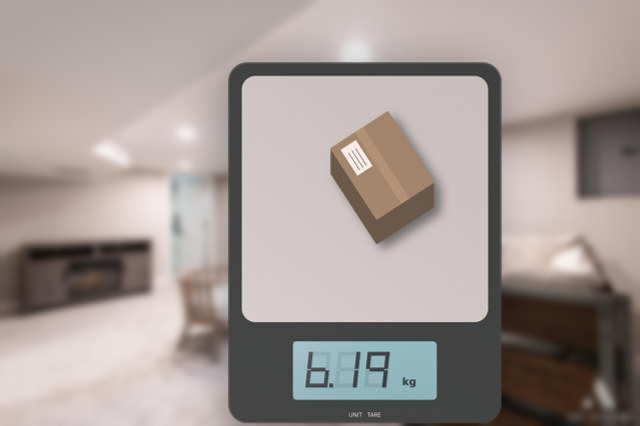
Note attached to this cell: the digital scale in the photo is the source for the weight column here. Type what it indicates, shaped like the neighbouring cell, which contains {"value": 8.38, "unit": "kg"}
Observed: {"value": 6.19, "unit": "kg"}
